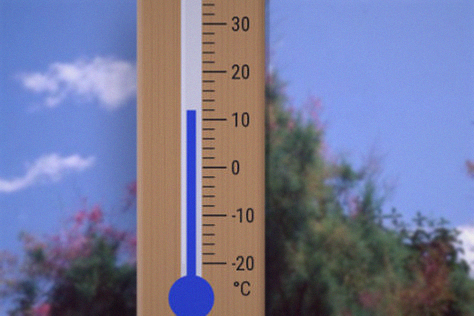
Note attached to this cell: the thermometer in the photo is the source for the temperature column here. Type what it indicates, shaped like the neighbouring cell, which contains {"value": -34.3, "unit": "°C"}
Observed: {"value": 12, "unit": "°C"}
